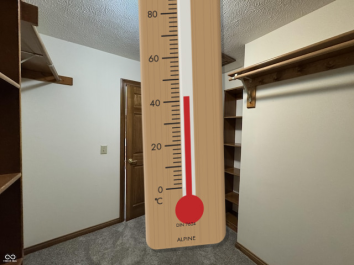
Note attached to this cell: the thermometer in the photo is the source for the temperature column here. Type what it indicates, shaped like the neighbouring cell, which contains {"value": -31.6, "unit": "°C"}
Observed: {"value": 42, "unit": "°C"}
